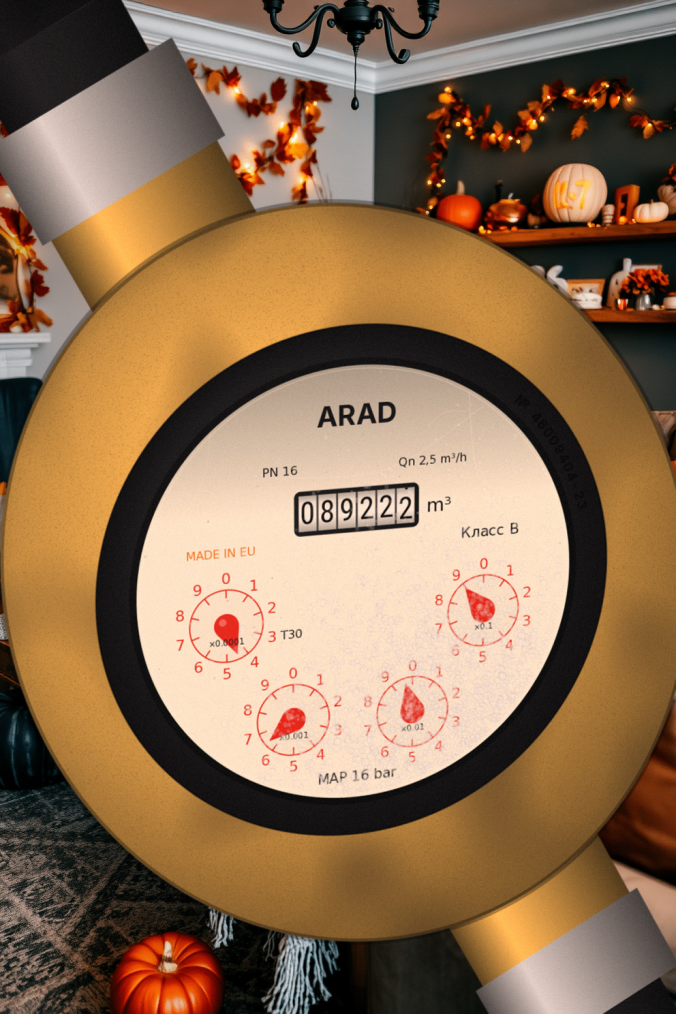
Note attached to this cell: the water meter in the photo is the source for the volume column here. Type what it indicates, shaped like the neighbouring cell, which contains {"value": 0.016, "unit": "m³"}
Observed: {"value": 89221.8964, "unit": "m³"}
